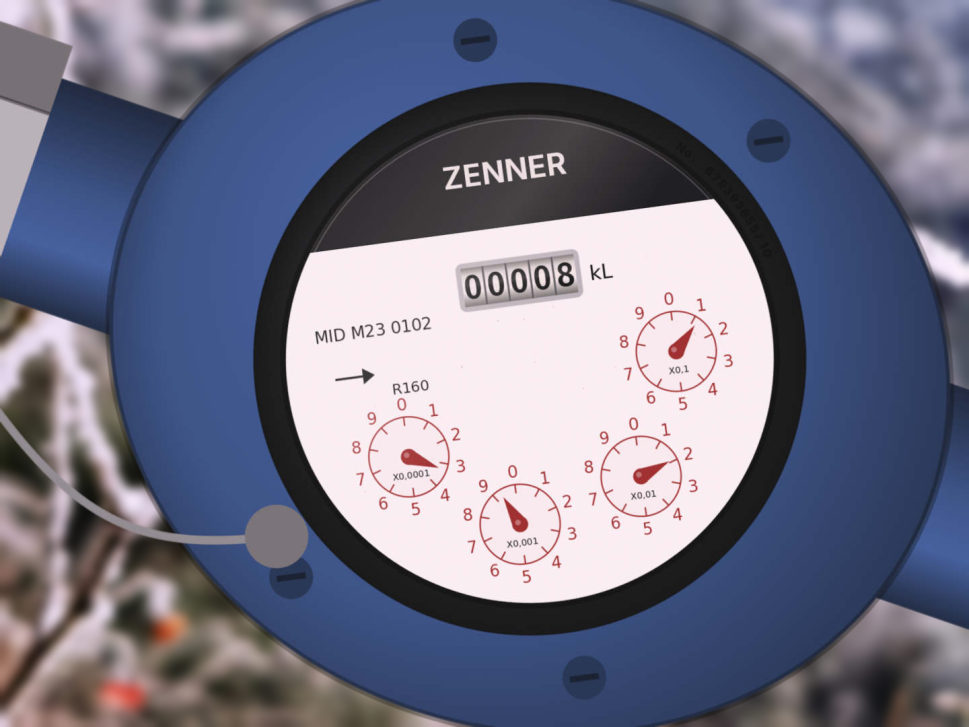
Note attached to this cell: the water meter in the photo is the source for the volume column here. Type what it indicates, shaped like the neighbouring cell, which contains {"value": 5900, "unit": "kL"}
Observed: {"value": 8.1193, "unit": "kL"}
